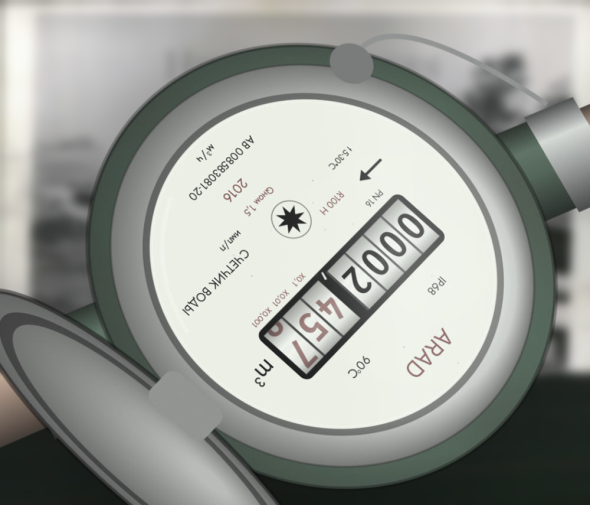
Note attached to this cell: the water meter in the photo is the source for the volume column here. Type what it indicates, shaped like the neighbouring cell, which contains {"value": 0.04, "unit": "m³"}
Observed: {"value": 2.457, "unit": "m³"}
